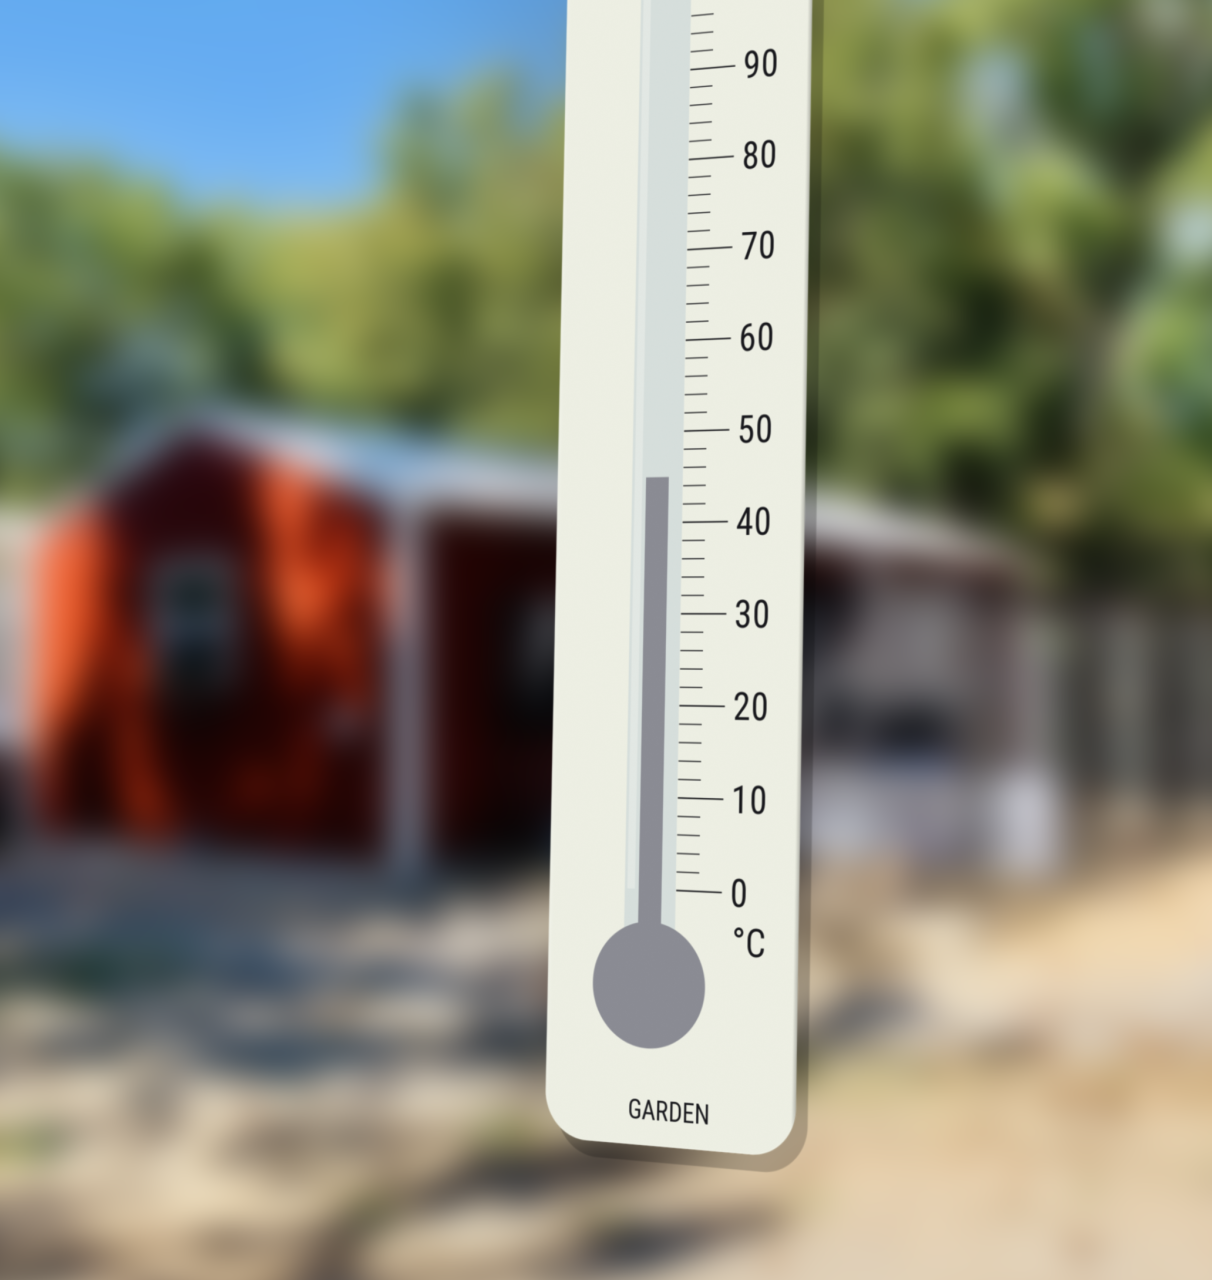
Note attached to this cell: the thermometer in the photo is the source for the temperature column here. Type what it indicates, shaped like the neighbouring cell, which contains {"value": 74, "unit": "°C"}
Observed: {"value": 45, "unit": "°C"}
